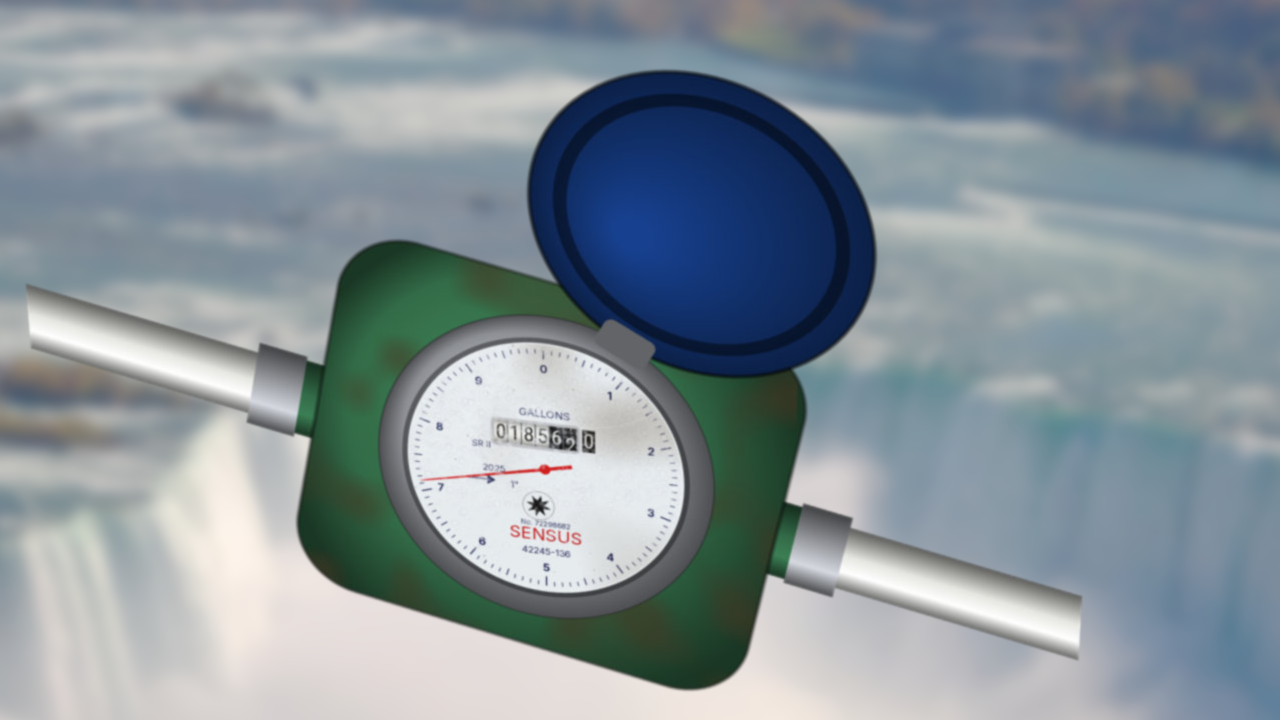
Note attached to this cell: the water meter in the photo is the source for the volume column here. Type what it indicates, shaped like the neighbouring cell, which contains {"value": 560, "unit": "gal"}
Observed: {"value": 185617.1, "unit": "gal"}
